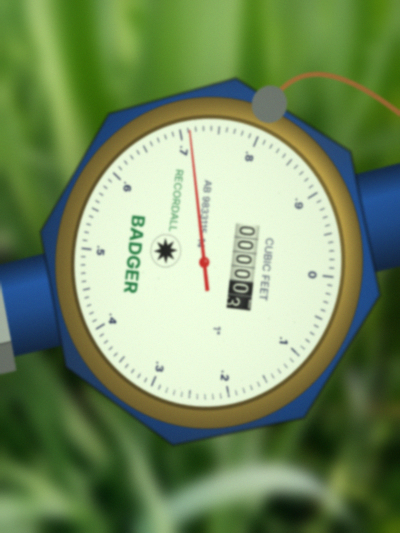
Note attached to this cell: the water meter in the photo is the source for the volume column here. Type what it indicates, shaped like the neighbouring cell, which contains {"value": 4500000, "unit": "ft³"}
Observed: {"value": 2.71, "unit": "ft³"}
